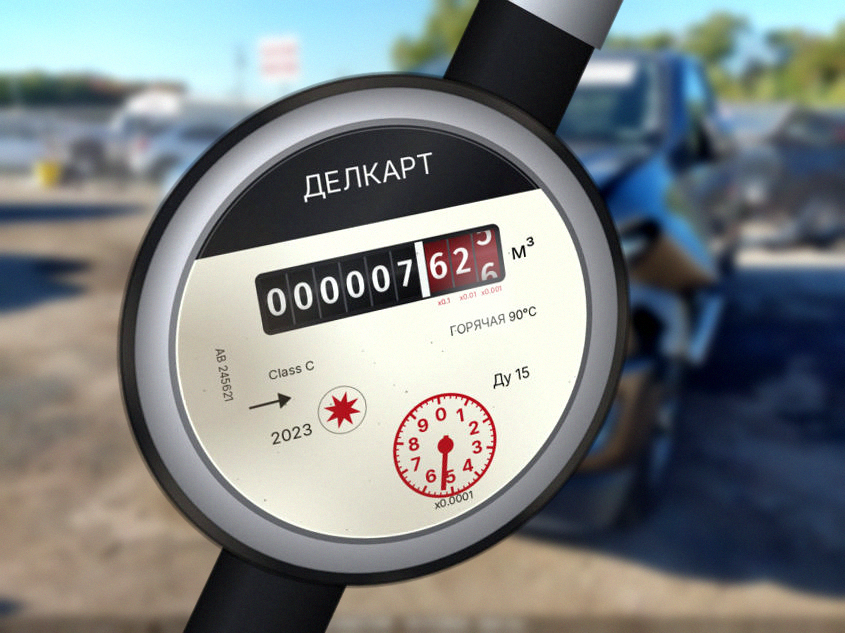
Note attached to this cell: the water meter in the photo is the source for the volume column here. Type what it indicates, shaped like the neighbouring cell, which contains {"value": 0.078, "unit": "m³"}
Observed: {"value": 7.6255, "unit": "m³"}
